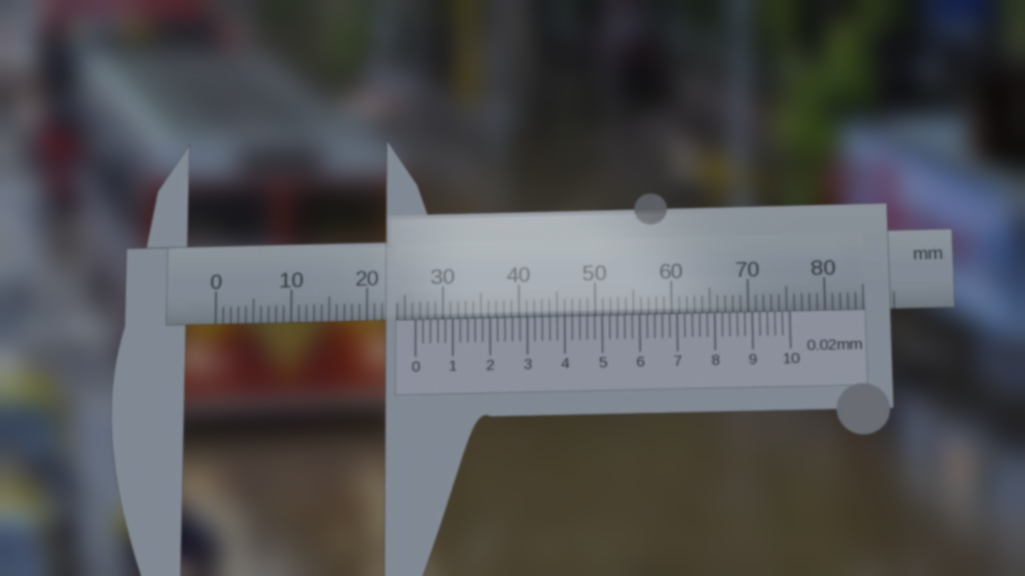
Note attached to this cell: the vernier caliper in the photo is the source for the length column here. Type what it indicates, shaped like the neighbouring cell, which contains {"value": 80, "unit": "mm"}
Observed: {"value": 26.4, "unit": "mm"}
